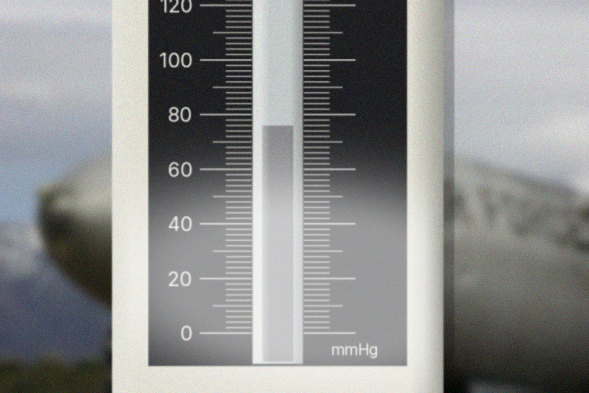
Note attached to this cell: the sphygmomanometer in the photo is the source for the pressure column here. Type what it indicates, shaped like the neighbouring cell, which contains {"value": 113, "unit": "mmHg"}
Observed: {"value": 76, "unit": "mmHg"}
